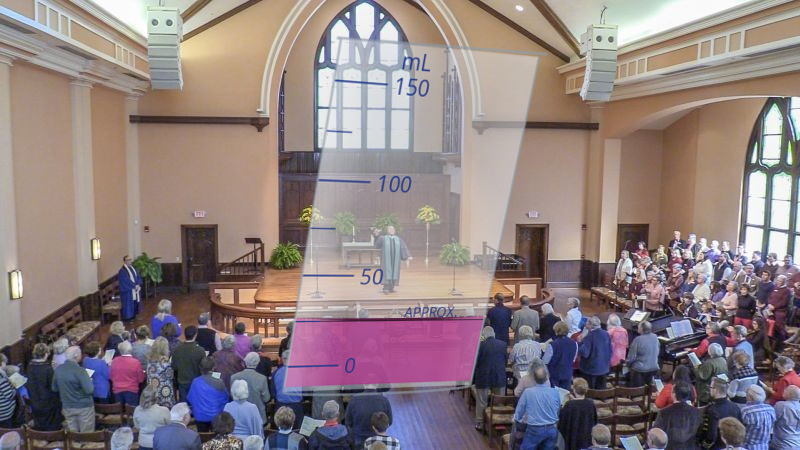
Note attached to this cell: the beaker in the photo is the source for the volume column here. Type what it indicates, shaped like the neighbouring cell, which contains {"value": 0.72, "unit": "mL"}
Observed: {"value": 25, "unit": "mL"}
